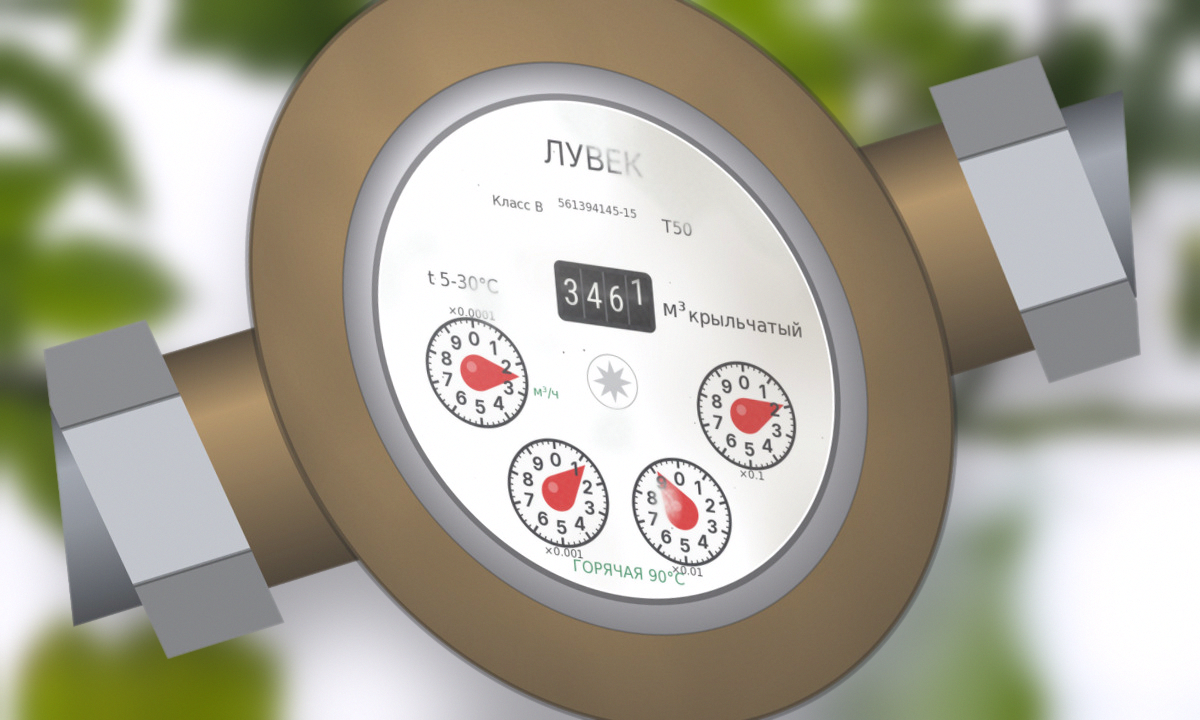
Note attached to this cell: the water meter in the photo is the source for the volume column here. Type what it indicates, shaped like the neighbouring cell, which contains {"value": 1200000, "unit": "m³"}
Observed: {"value": 3461.1912, "unit": "m³"}
